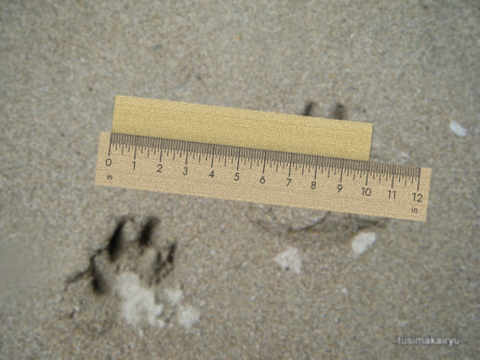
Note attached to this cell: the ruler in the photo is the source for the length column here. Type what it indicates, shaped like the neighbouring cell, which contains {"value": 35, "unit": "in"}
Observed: {"value": 10, "unit": "in"}
